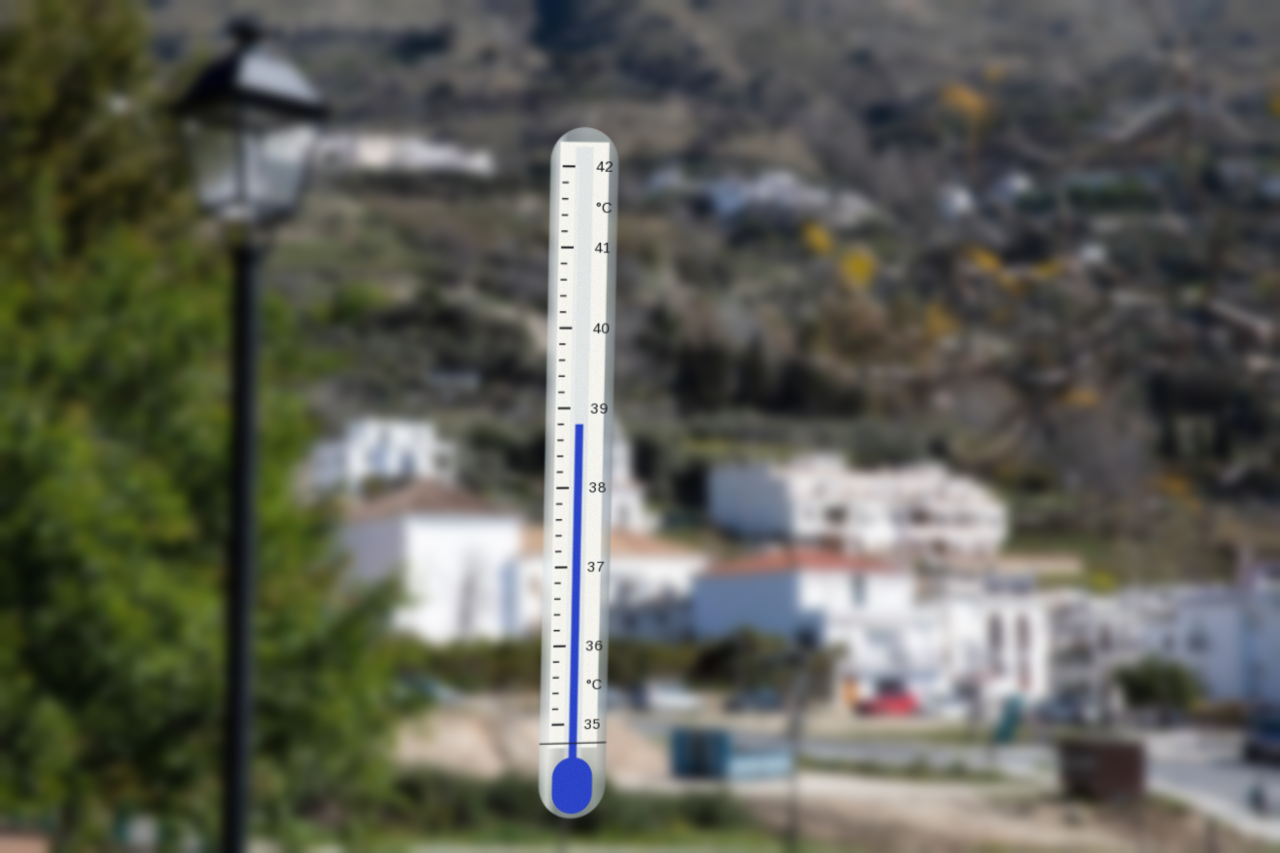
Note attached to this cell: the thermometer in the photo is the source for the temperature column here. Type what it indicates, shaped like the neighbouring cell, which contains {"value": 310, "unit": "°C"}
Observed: {"value": 38.8, "unit": "°C"}
